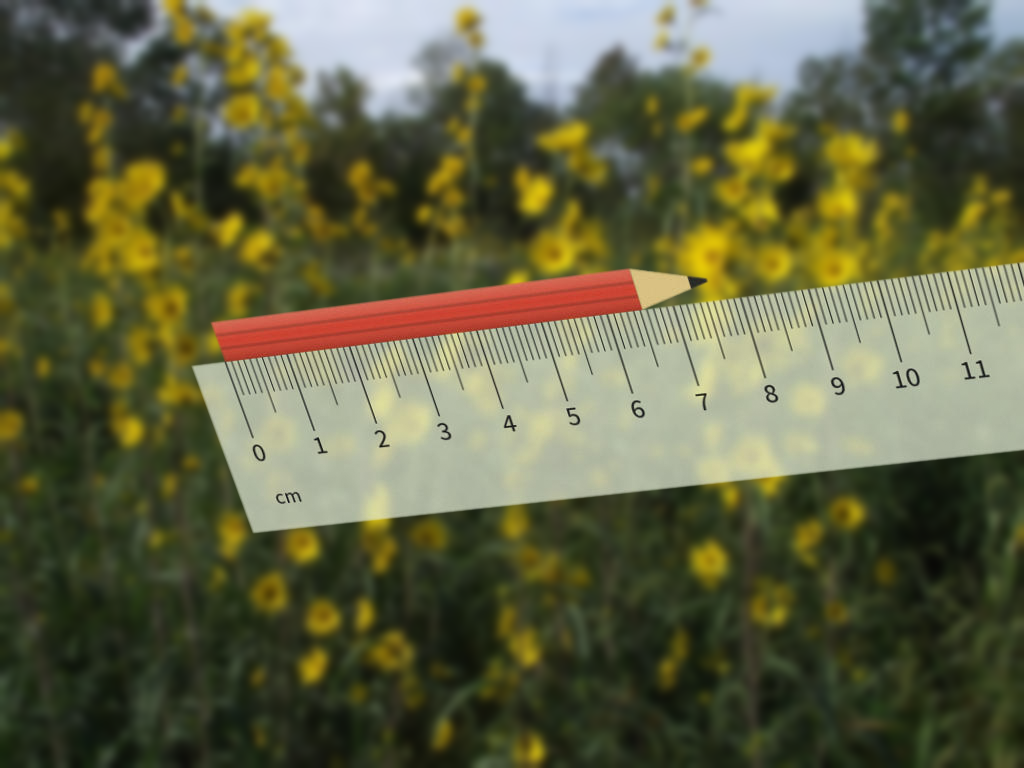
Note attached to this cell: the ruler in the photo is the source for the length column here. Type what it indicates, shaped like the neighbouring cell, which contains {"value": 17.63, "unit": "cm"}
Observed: {"value": 7.6, "unit": "cm"}
